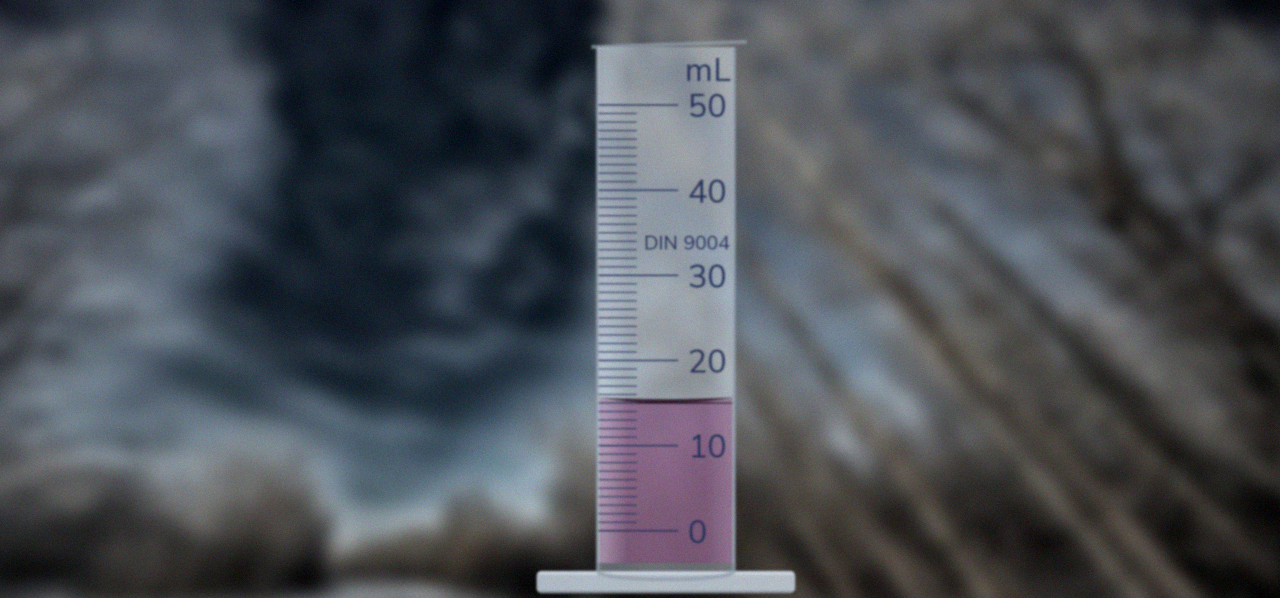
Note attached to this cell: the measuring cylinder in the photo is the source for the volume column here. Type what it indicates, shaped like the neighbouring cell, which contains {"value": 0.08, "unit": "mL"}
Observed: {"value": 15, "unit": "mL"}
